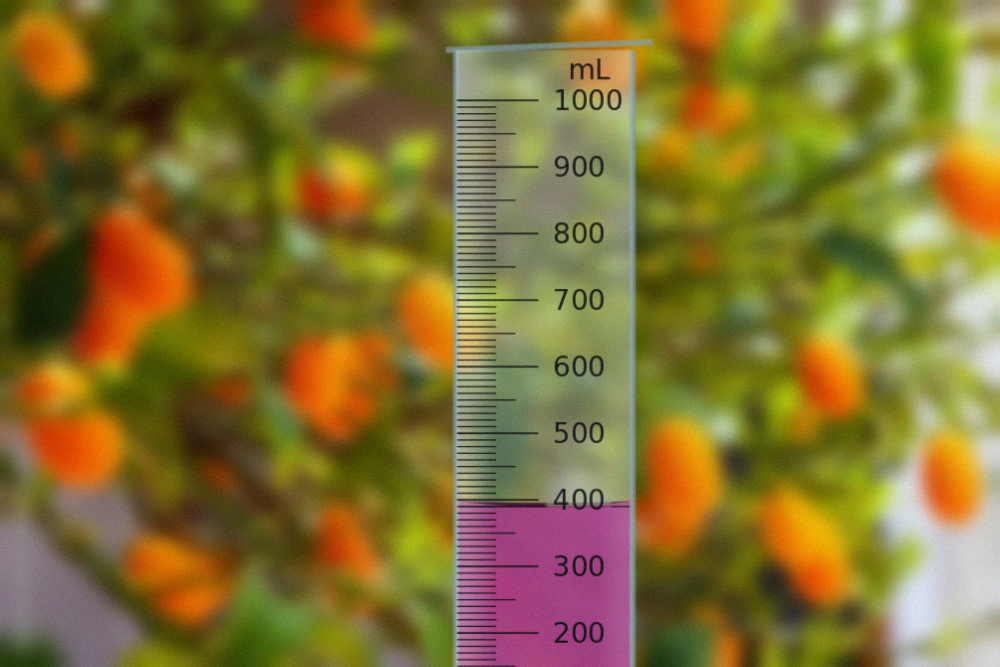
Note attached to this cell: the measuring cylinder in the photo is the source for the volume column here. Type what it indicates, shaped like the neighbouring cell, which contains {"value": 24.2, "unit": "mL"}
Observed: {"value": 390, "unit": "mL"}
